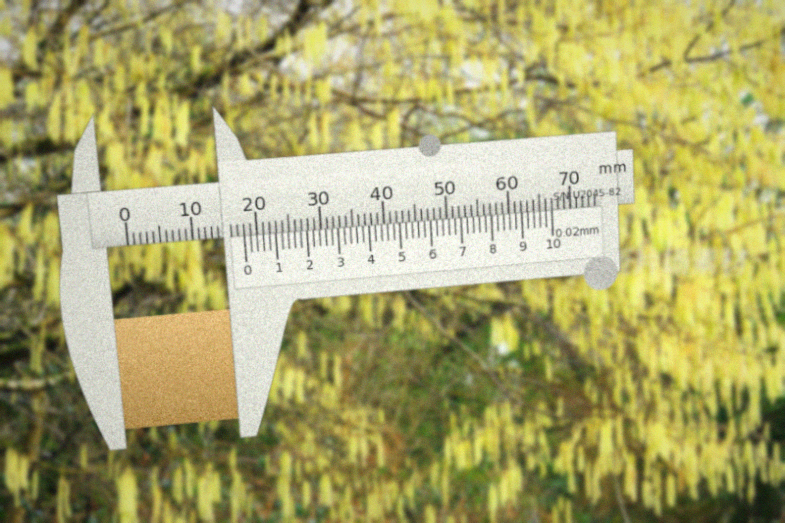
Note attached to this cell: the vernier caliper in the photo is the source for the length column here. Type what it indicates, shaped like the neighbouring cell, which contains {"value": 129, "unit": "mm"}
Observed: {"value": 18.0, "unit": "mm"}
